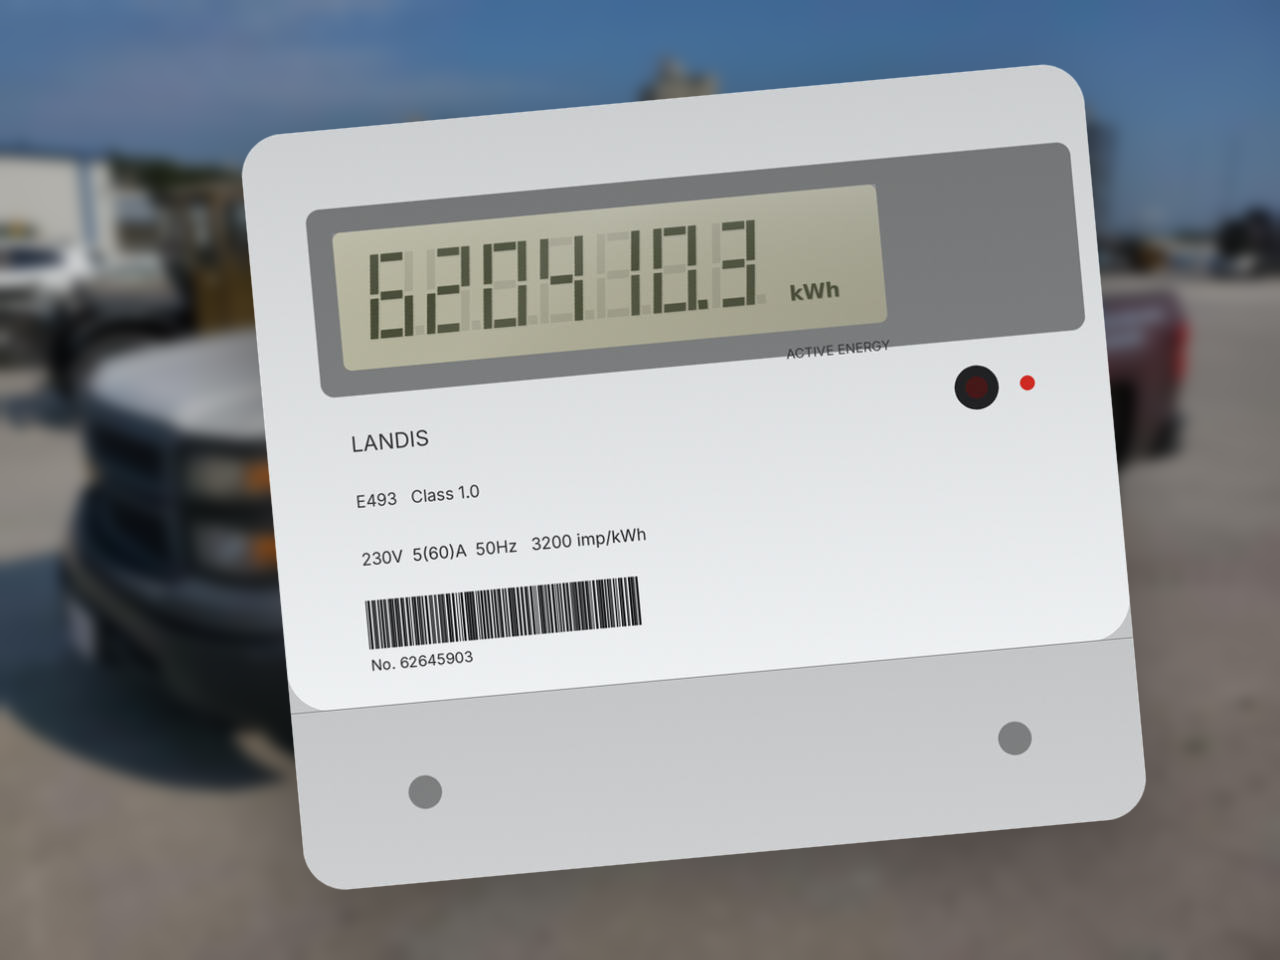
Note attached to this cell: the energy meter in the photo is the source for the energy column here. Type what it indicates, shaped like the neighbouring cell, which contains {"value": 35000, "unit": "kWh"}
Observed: {"value": 620410.3, "unit": "kWh"}
